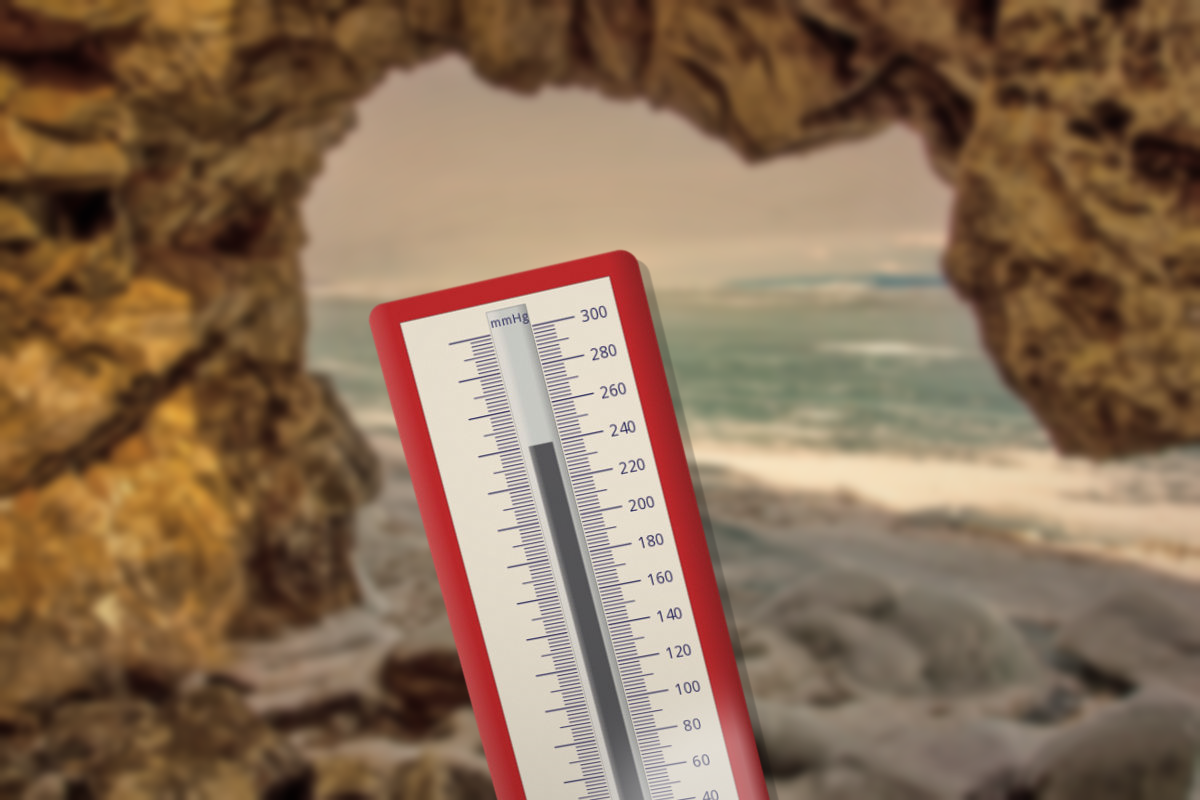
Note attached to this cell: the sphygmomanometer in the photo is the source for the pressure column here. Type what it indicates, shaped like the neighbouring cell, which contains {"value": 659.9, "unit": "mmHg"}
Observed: {"value": 240, "unit": "mmHg"}
